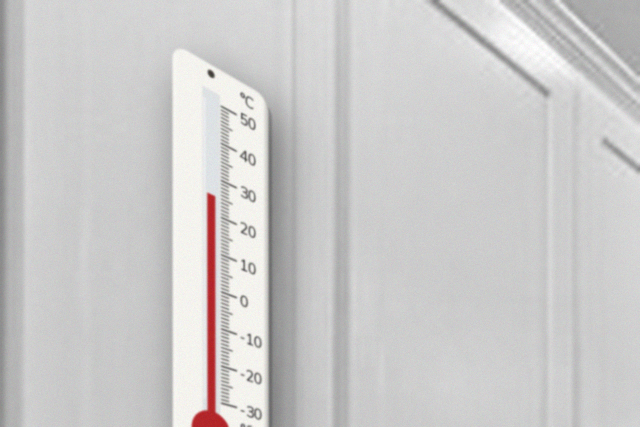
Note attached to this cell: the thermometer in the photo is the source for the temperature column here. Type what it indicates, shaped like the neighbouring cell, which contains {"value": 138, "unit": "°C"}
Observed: {"value": 25, "unit": "°C"}
